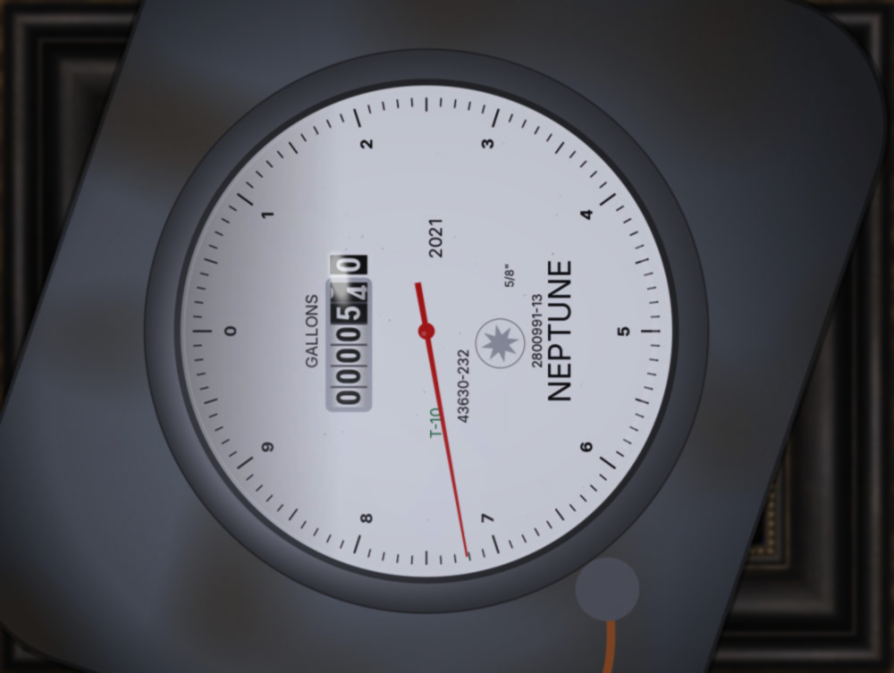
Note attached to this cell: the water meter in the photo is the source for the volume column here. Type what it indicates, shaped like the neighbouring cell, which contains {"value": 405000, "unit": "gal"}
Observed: {"value": 537.2, "unit": "gal"}
